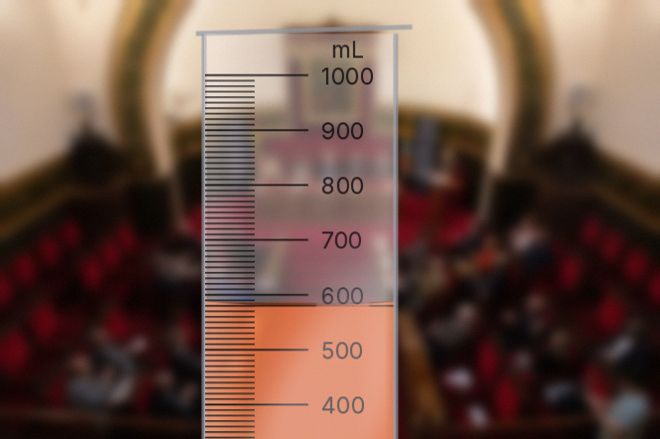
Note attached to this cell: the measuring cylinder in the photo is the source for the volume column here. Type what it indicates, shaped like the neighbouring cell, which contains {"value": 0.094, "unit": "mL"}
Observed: {"value": 580, "unit": "mL"}
